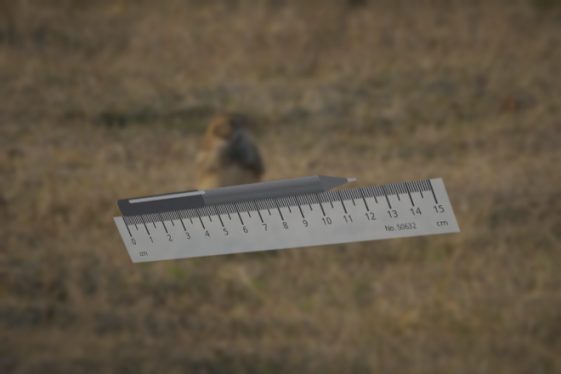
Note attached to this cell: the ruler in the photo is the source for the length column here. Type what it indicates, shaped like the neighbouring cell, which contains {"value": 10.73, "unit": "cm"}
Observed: {"value": 12, "unit": "cm"}
